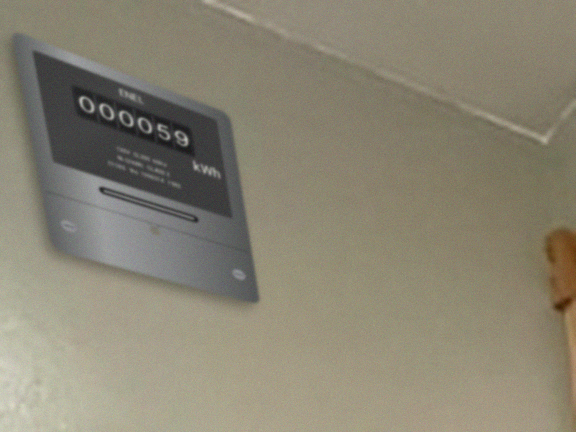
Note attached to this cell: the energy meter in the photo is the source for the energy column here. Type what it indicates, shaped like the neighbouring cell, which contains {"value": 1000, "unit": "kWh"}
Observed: {"value": 59, "unit": "kWh"}
